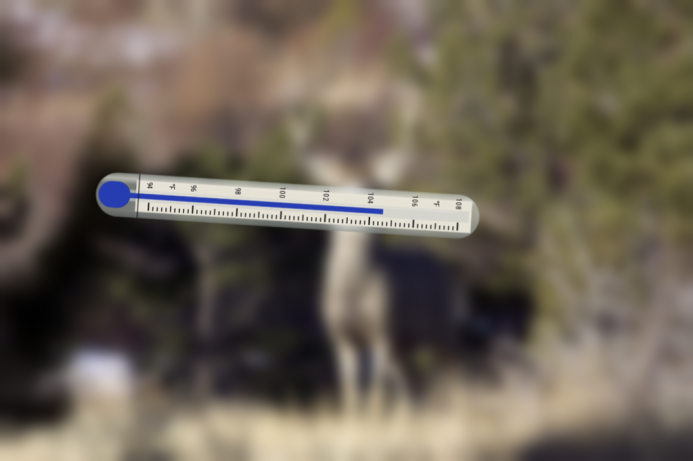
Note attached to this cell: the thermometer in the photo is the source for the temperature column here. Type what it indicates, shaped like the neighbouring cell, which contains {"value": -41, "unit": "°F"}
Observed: {"value": 104.6, "unit": "°F"}
